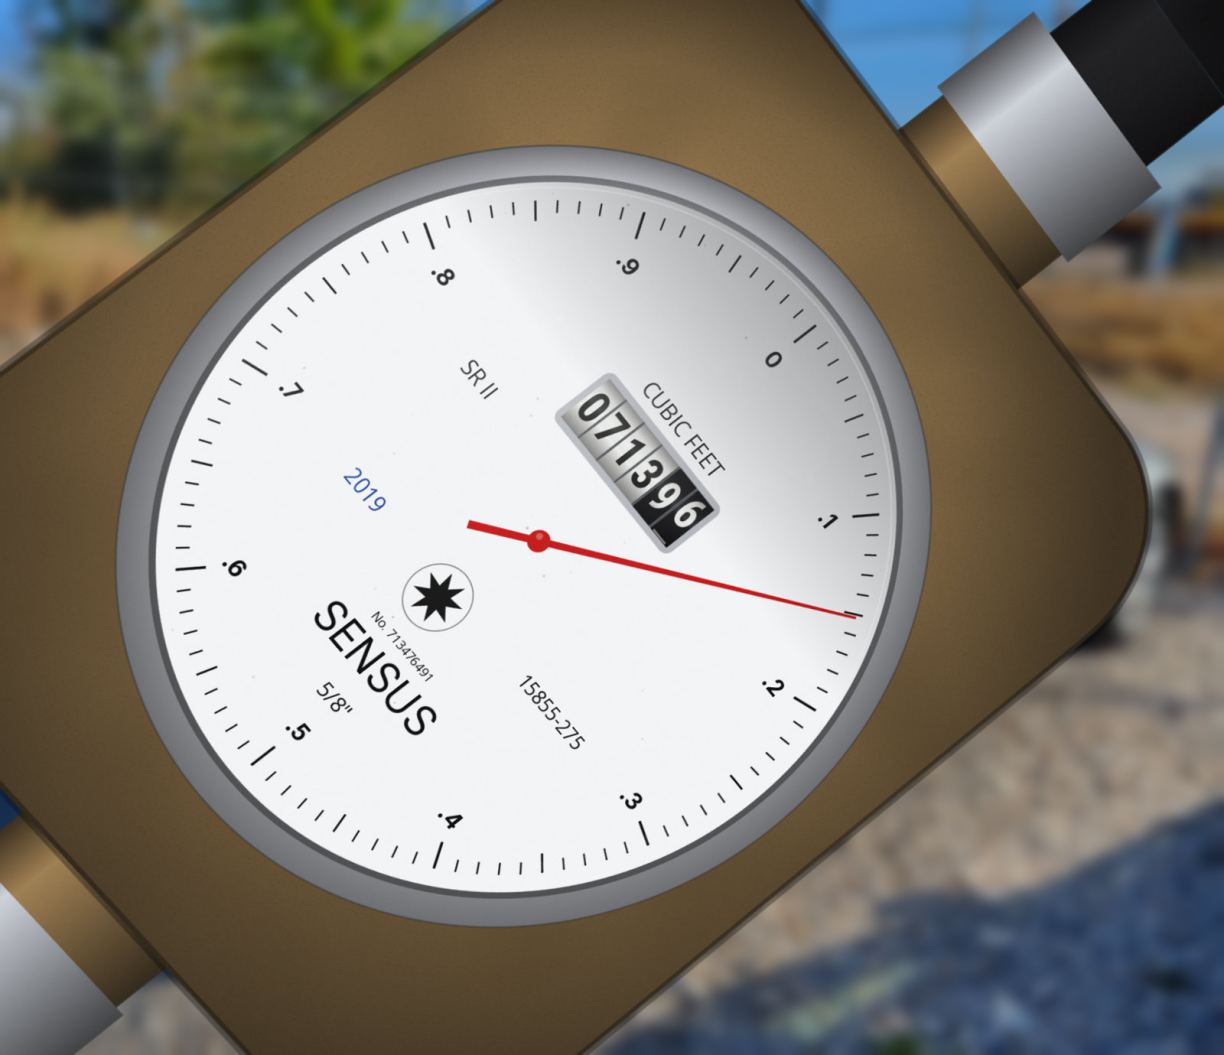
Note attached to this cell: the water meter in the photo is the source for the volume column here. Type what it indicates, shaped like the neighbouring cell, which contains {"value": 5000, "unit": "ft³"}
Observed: {"value": 71396.15, "unit": "ft³"}
